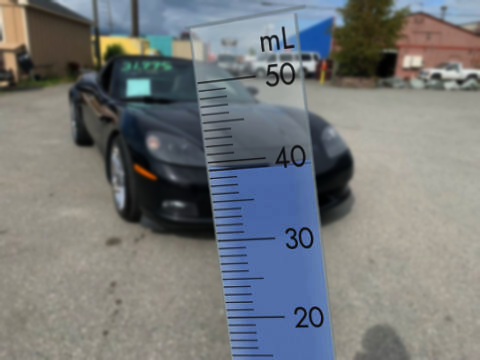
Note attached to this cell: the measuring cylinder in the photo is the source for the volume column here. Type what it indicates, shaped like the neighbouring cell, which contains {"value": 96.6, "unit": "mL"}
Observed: {"value": 39, "unit": "mL"}
